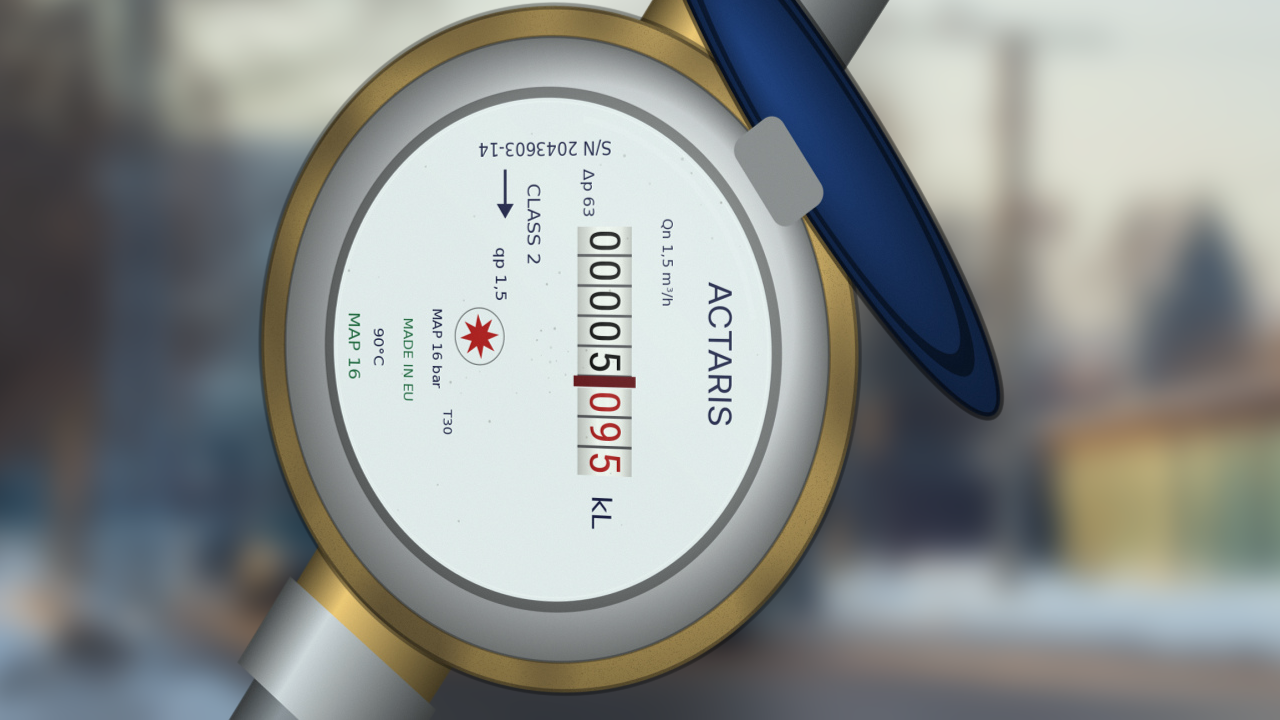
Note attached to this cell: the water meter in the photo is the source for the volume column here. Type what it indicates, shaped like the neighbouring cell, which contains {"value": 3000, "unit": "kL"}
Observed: {"value": 5.095, "unit": "kL"}
